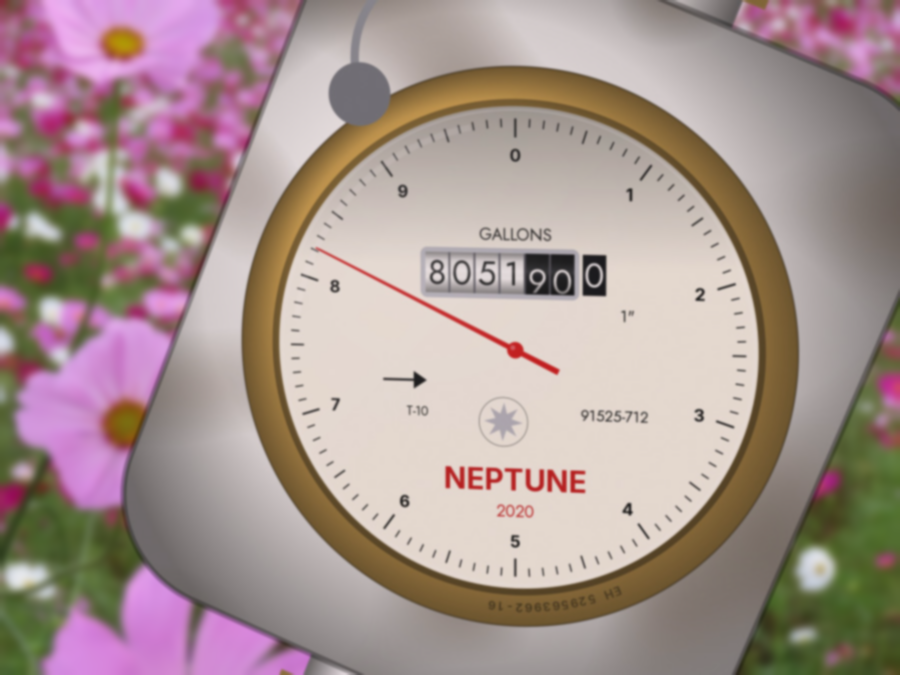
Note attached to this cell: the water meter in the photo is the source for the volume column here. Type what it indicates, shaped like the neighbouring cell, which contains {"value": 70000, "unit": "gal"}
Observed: {"value": 8051898.2, "unit": "gal"}
